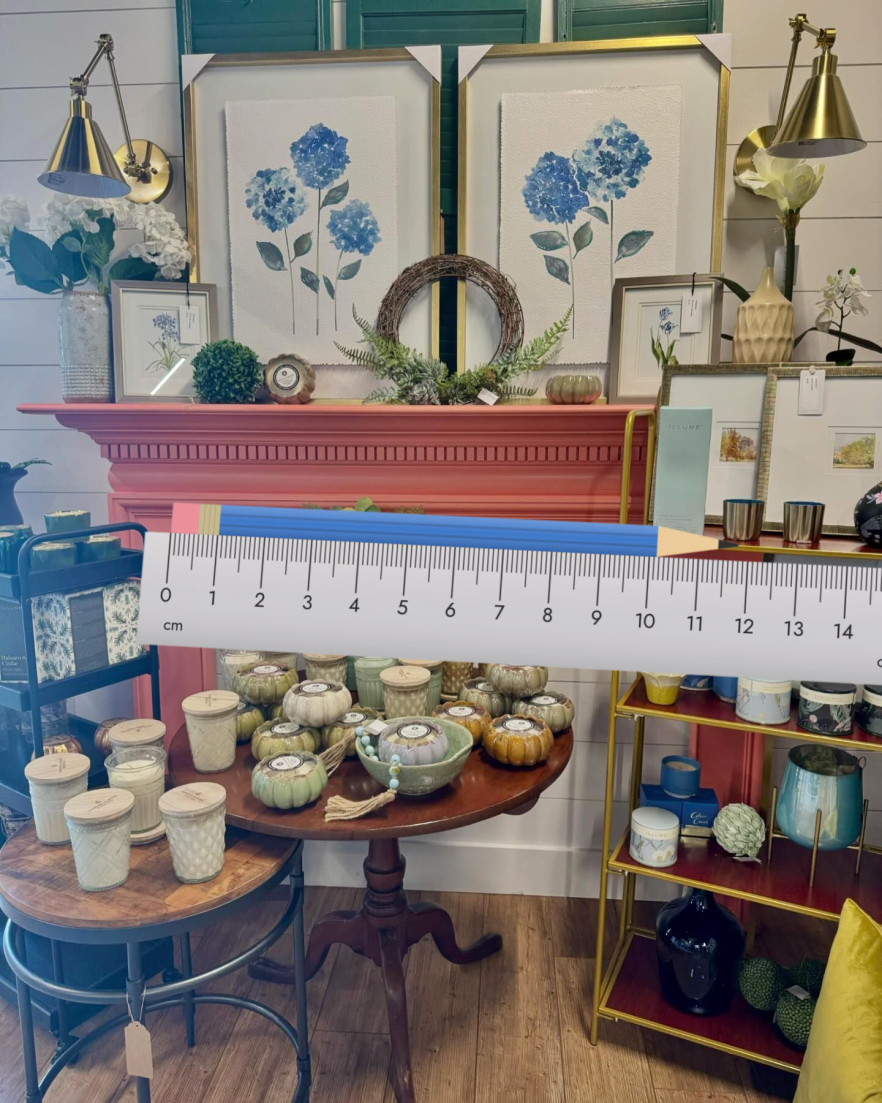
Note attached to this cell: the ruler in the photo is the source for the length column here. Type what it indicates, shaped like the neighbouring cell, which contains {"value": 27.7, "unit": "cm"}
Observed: {"value": 11.8, "unit": "cm"}
